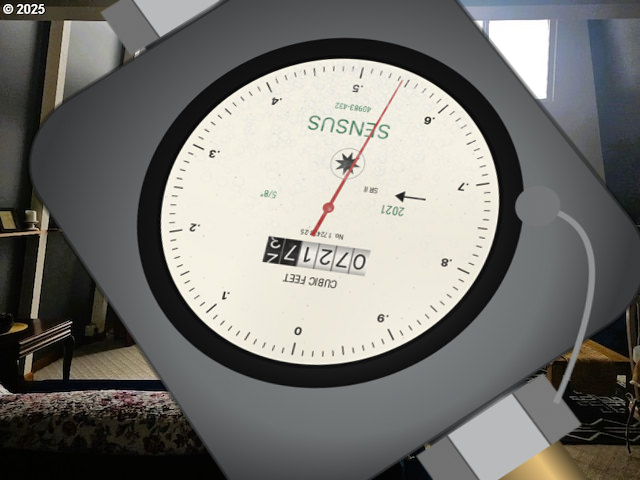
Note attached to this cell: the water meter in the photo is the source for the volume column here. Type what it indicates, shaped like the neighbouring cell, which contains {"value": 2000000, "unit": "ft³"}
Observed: {"value": 72172.54, "unit": "ft³"}
